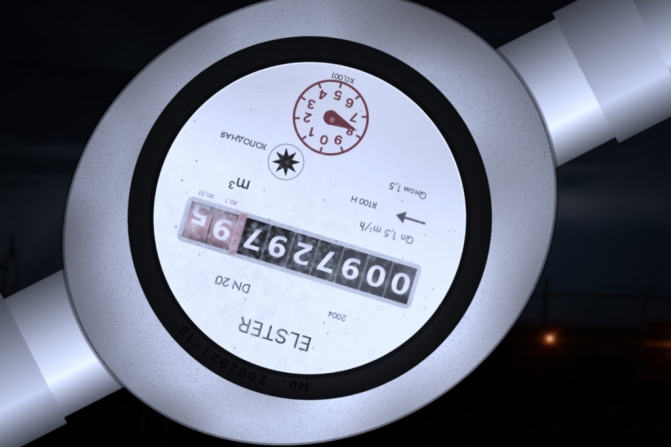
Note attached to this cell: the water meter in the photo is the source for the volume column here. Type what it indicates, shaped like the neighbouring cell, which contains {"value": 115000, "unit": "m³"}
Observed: {"value": 97297.947, "unit": "m³"}
